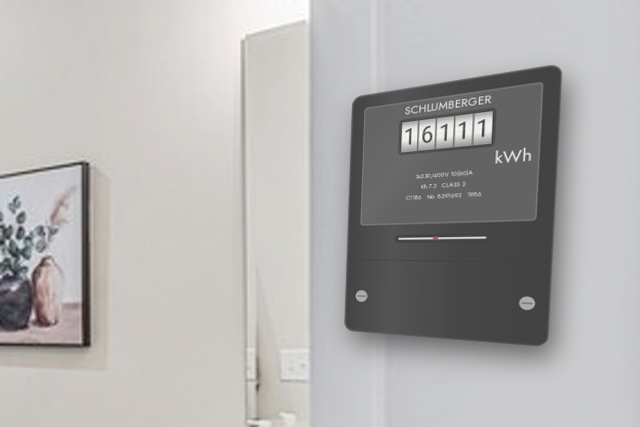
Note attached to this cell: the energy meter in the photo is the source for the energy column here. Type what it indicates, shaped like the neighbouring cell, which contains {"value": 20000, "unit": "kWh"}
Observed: {"value": 16111, "unit": "kWh"}
